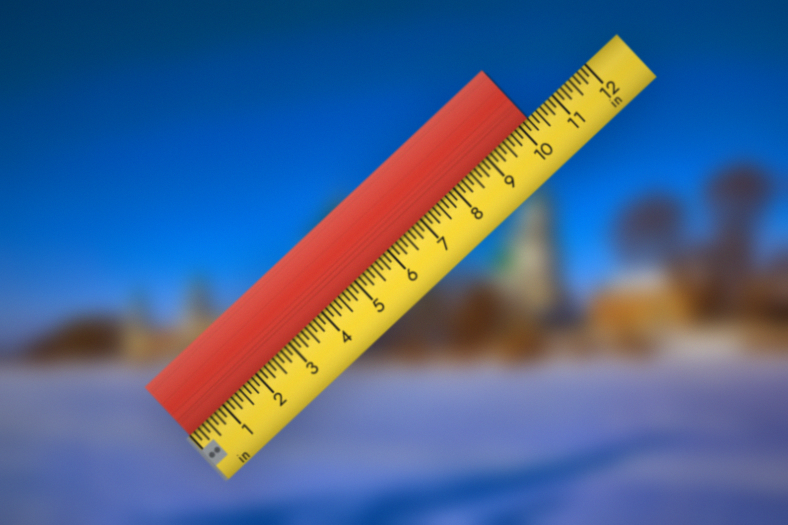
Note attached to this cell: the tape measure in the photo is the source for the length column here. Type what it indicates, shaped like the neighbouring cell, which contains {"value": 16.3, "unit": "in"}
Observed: {"value": 10.25, "unit": "in"}
